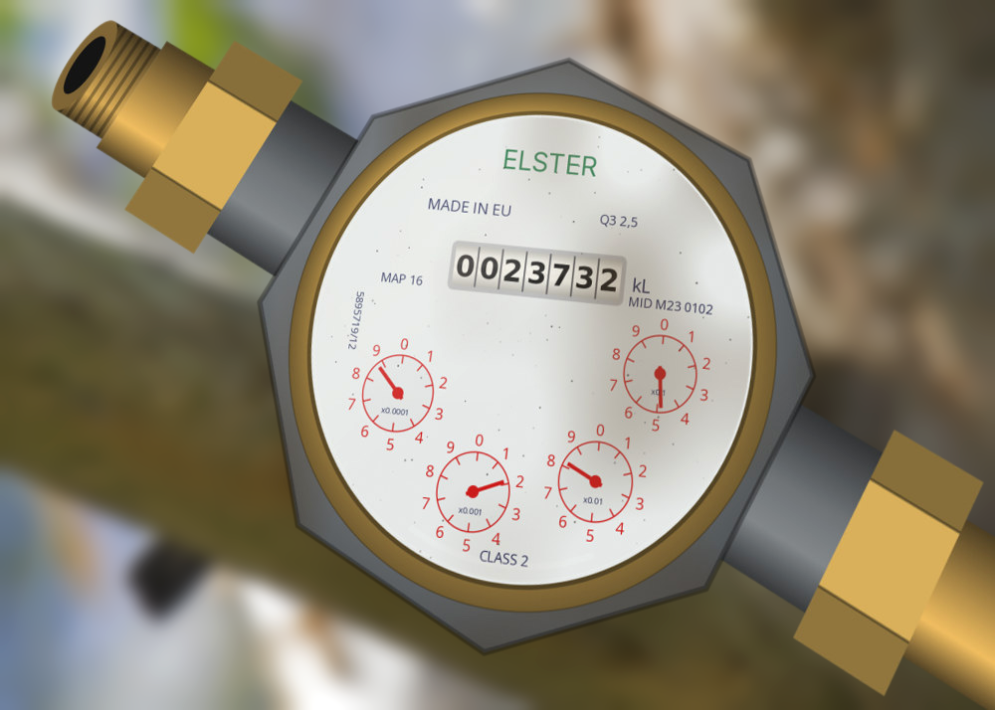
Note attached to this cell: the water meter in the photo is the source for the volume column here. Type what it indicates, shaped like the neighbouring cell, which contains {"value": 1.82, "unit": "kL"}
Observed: {"value": 23732.4818, "unit": "kL"}
